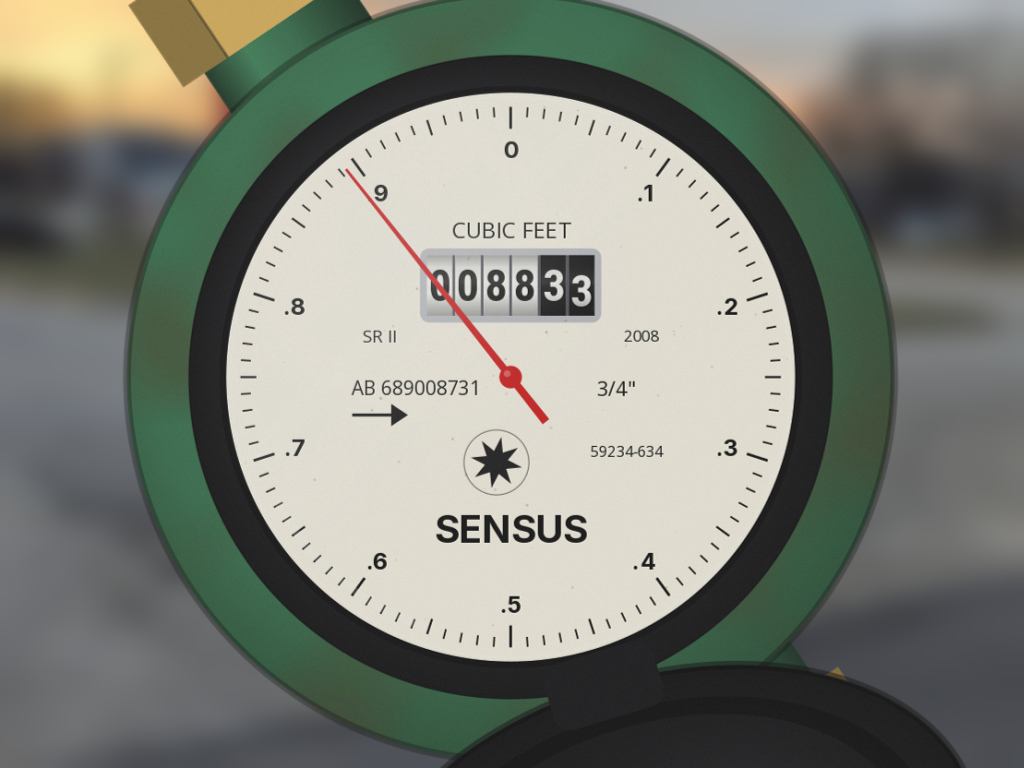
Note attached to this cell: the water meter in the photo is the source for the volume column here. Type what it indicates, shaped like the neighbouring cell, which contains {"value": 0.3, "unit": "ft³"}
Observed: {"value": 8832.89, "unit": "ft³"}
